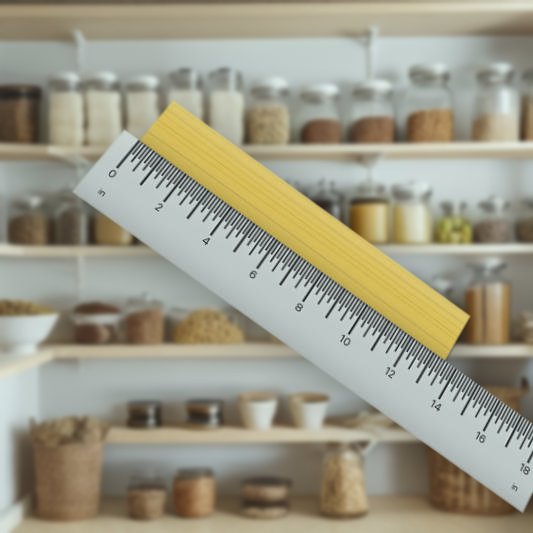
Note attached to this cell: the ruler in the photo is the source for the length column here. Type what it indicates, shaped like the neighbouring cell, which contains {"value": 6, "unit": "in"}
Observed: {"value": 13.5, "unit": "in"}
